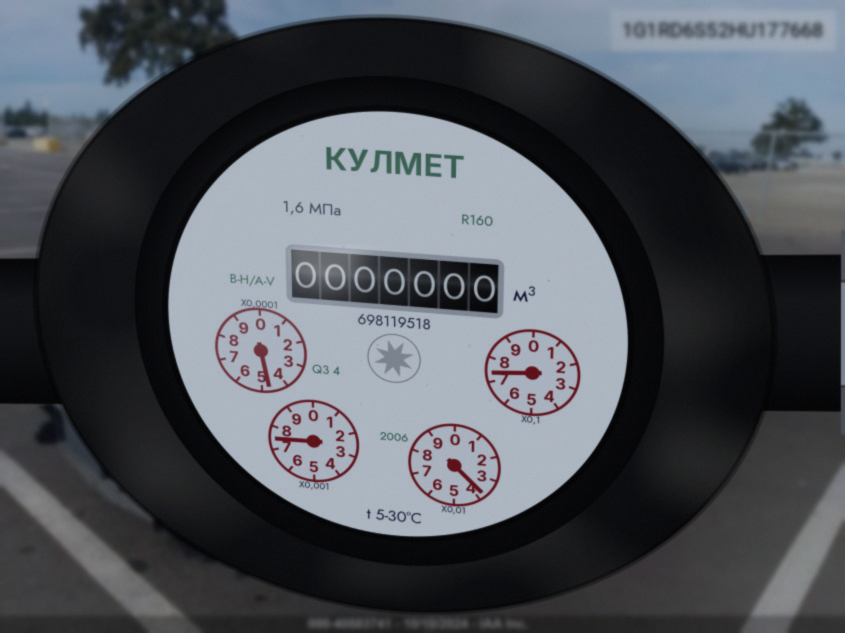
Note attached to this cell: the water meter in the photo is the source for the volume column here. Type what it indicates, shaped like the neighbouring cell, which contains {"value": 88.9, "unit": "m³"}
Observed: {"value": 0.7374, "unit": "m³"}
